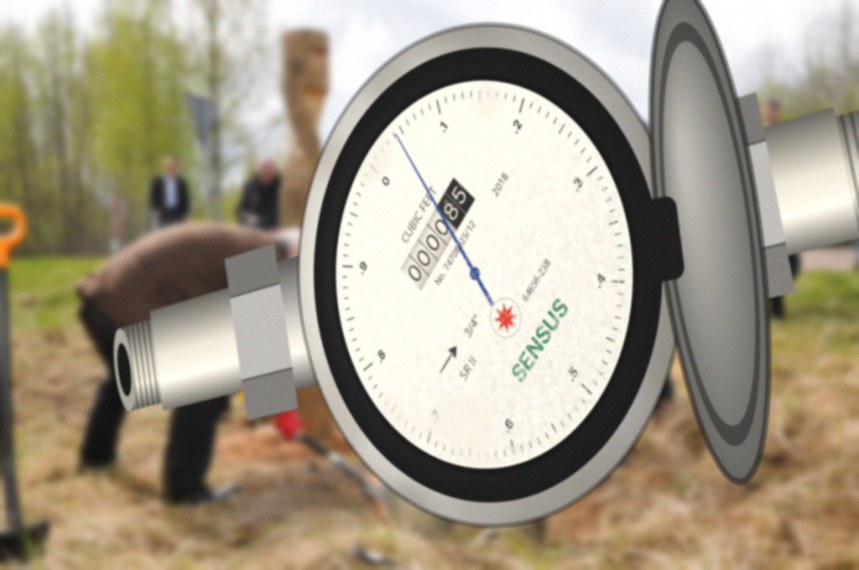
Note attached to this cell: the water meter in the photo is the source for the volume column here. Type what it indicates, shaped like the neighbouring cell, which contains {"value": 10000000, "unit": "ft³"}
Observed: {"value": 85.04, "unit": "ft³"}
